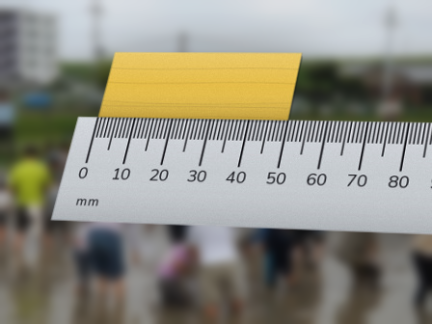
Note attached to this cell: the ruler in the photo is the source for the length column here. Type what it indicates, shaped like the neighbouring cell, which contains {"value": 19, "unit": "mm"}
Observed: {"value": 50, "unit": "mm"}
